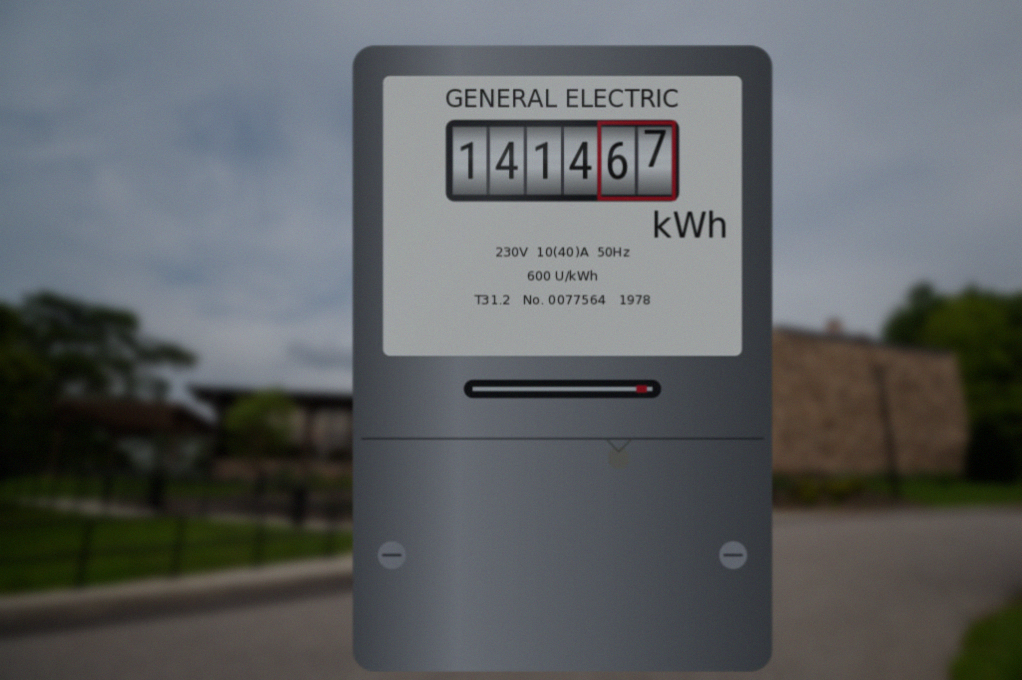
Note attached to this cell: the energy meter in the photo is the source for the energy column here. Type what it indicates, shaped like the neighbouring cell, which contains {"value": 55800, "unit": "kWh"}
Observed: {"value": 1414.67, "unit": "kWh"}
